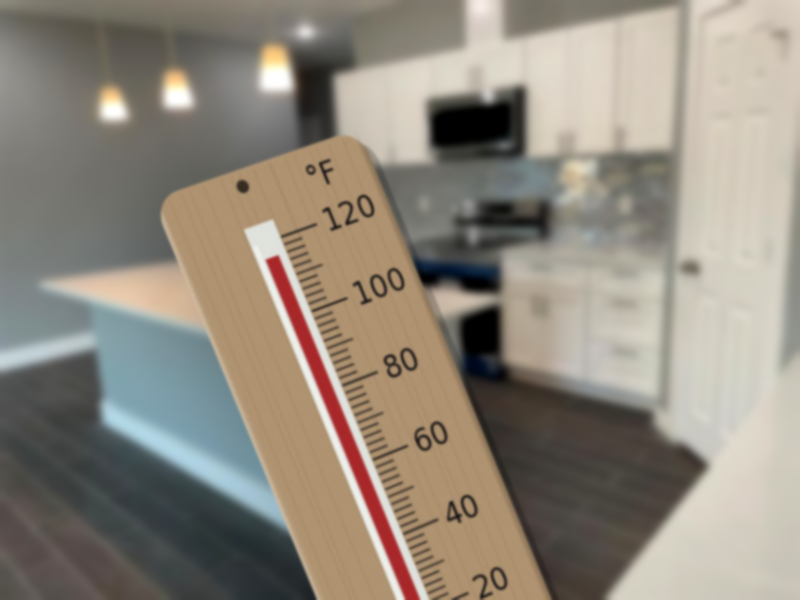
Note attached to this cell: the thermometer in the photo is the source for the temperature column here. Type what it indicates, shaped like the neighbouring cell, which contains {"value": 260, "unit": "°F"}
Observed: {"value": 116, "unit": "°F"}
